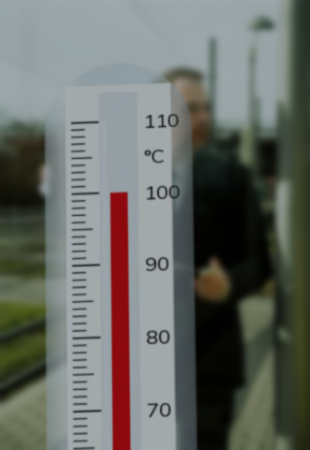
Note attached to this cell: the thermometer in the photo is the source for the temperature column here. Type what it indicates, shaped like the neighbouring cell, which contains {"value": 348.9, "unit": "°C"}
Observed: {"value": 100, "unit": "°C"}
